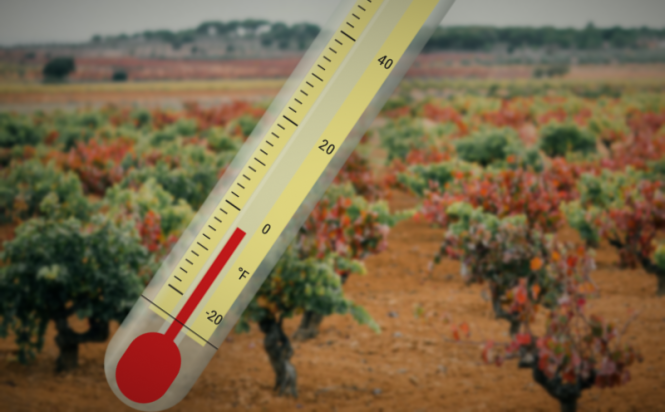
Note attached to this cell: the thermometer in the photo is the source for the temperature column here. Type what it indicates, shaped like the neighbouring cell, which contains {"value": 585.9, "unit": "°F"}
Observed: {"value": -3, "unit": "°F"}
